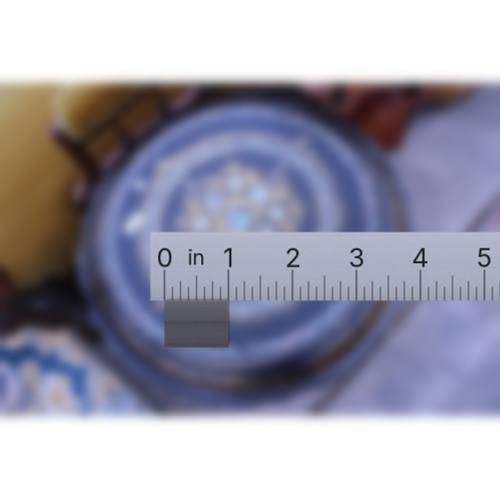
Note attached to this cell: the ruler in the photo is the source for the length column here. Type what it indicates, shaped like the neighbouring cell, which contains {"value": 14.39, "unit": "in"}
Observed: {"value": 1, "unit": "in"}
